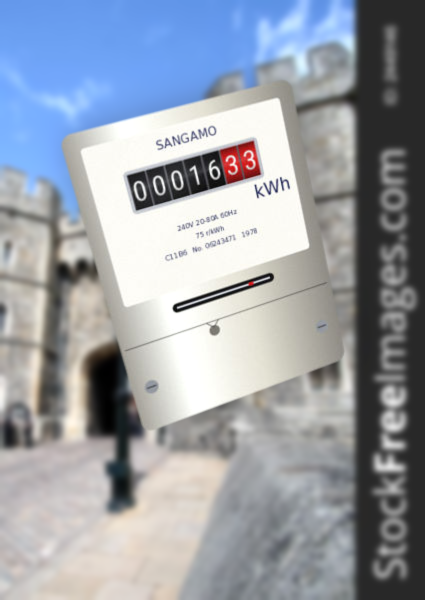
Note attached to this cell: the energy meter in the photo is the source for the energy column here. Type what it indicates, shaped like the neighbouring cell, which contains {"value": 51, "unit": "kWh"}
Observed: {"value": 16.33, "unit": "kWh"}
